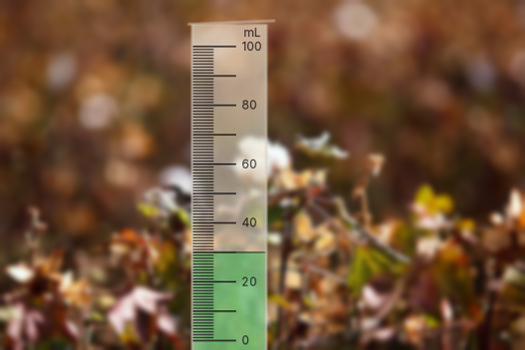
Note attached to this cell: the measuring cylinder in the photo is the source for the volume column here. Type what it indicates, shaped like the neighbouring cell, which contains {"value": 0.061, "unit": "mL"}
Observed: {"value": 30, "unit": "mL"}
